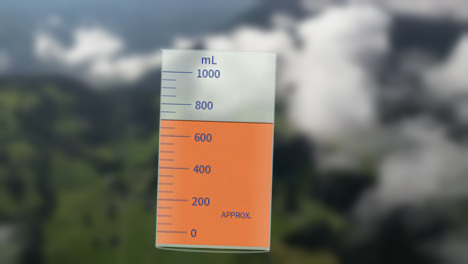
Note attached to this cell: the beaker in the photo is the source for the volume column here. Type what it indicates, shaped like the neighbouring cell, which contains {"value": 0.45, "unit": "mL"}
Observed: {"value": 700, "unit": "mL"}
